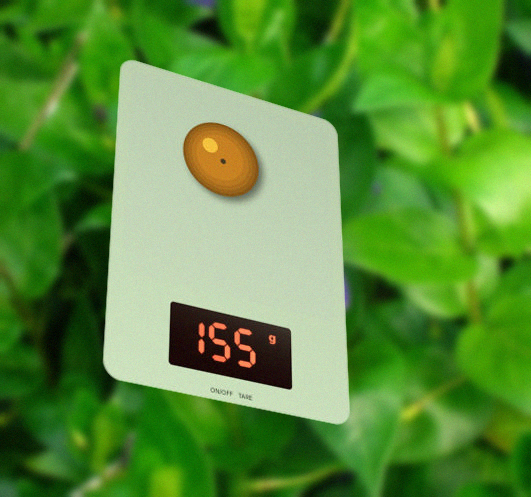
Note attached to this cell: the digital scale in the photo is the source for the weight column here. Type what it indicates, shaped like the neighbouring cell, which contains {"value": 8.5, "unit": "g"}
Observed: {"value": 155, "unit": "g"}
